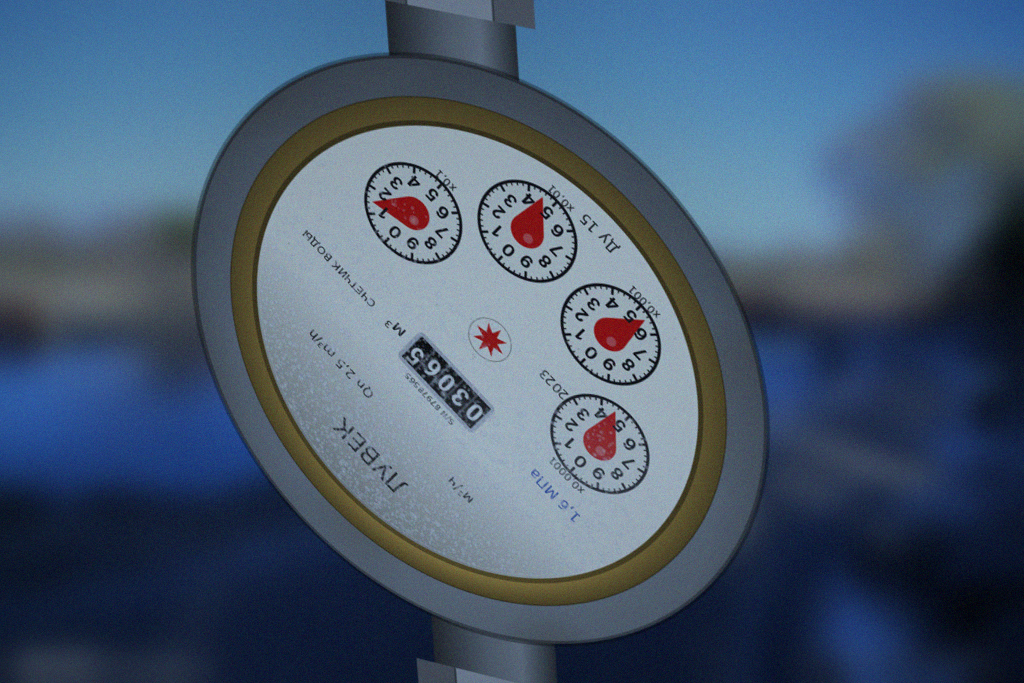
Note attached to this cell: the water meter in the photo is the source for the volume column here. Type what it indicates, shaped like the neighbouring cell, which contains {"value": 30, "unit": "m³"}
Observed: {"value": 3065.1454, "unit": "m³"}
